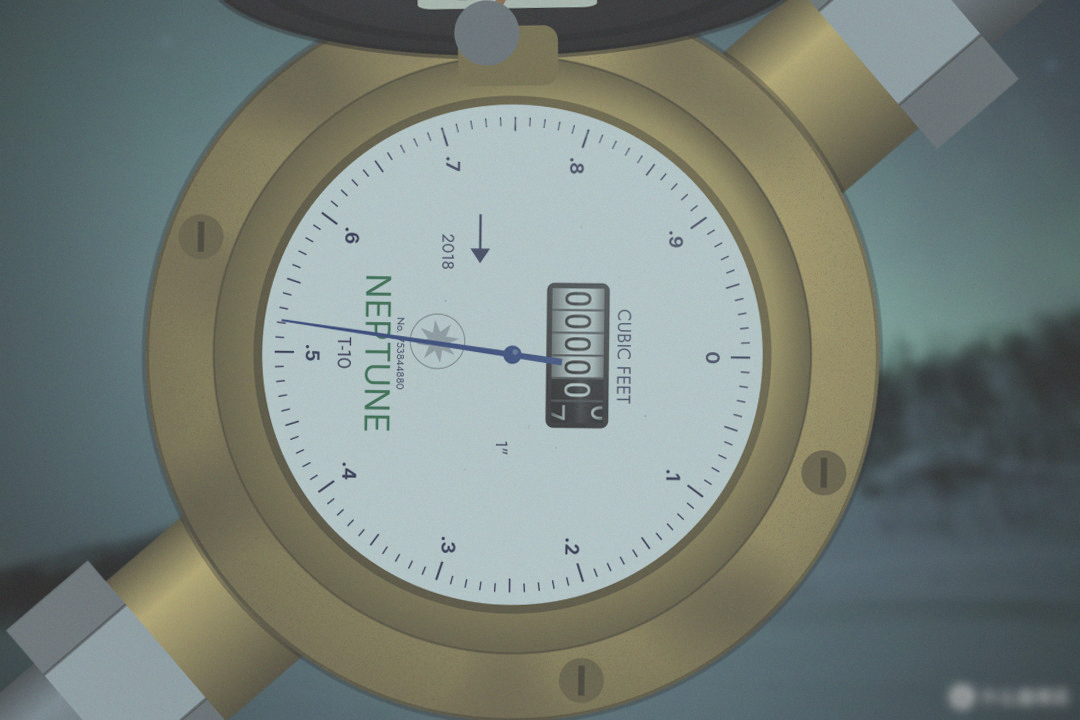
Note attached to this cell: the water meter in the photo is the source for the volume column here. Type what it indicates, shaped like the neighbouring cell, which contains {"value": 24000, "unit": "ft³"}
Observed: {"value": 6.52, "unit": "ft³"}
